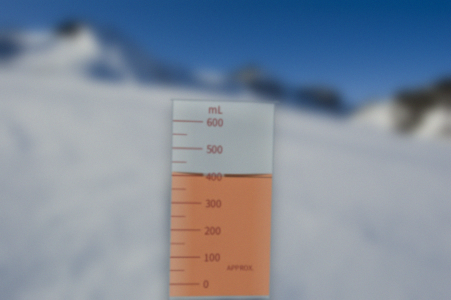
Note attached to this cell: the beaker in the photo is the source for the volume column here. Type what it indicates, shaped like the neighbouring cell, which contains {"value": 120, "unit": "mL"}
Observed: {"value": 400, "unit": "mL"}
